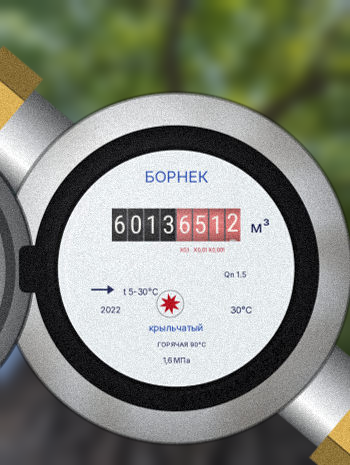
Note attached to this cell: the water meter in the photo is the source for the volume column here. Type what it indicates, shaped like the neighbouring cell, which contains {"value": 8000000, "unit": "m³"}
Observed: {"value": 6013.6512, "unit": "m³"}
